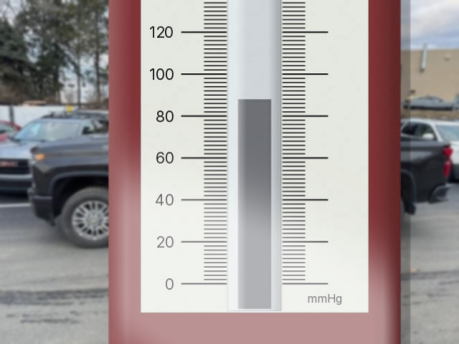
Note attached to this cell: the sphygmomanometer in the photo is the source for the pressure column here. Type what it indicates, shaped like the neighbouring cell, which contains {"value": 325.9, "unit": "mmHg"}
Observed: {"value": 88, "unit": "mmHg"}
